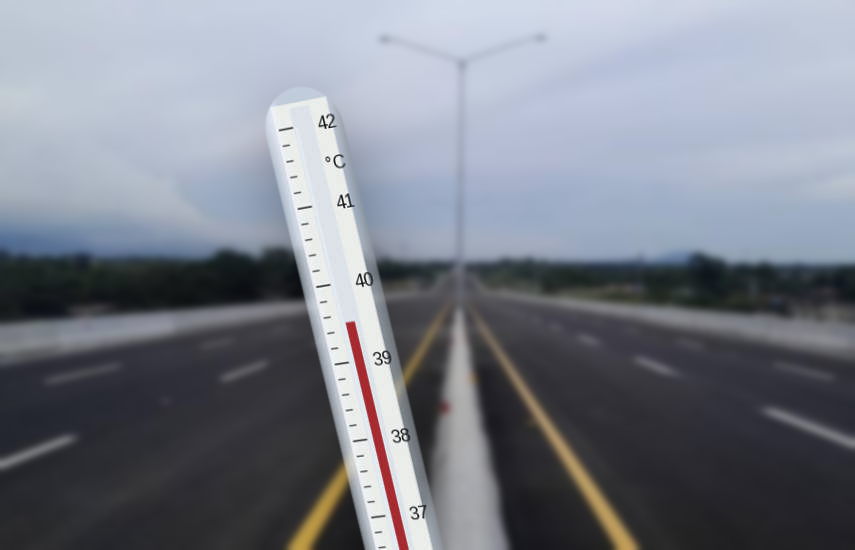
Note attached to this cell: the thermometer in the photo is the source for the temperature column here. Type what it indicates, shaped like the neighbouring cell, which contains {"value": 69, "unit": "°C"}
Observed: {"value": 39.5, "unit": "°C"}
